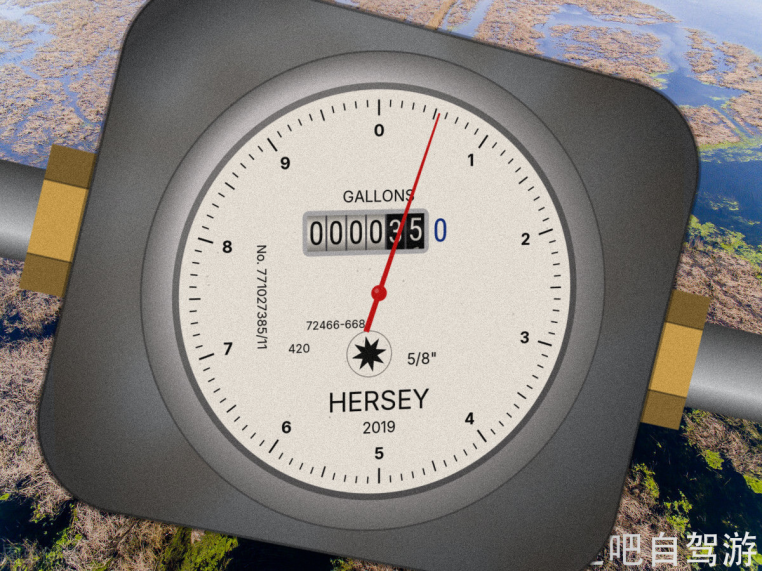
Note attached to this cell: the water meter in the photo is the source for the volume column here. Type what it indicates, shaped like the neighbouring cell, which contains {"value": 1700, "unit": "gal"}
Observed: {"value": 350.5, "unit": "gal"}
